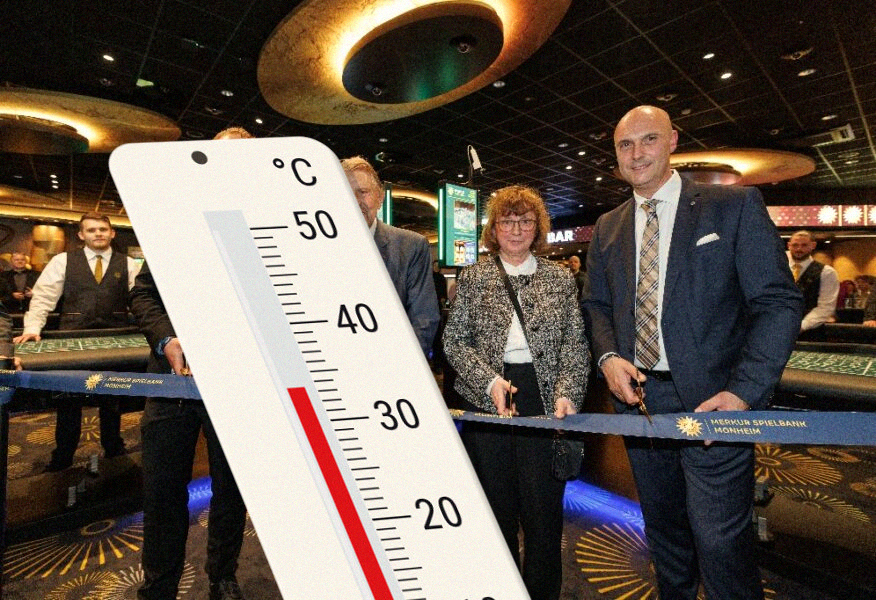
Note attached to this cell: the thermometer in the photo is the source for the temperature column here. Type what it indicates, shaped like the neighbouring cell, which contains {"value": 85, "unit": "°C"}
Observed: {"value": 33.5, "unit": "°C"}
